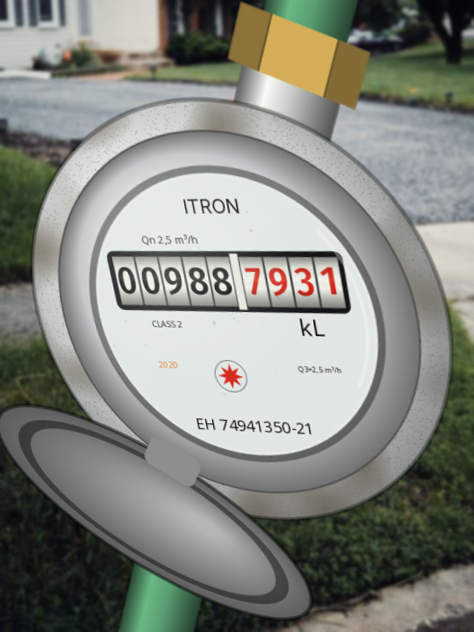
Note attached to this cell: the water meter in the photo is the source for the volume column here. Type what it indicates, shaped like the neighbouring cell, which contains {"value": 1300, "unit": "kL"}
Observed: {"value": 988.7931, "unit": "kL"}
